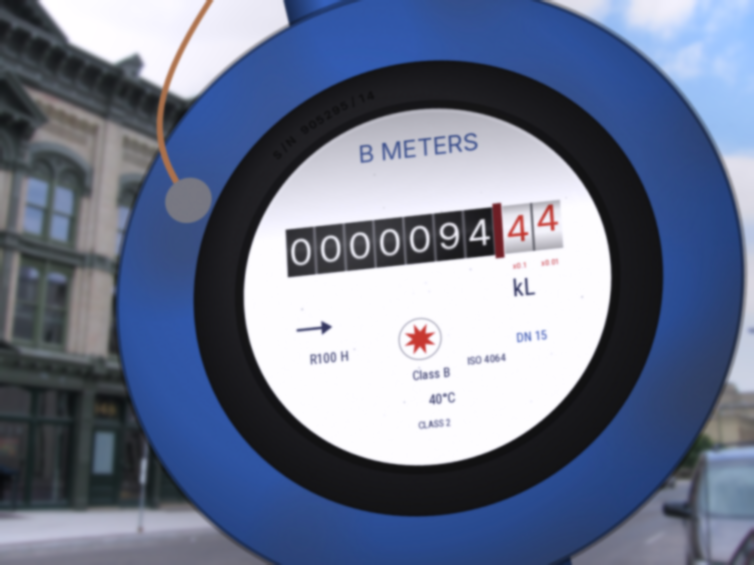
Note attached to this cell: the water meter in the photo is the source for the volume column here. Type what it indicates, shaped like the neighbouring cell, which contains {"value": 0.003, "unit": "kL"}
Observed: {"value": 94.44, "unit": "kL"}
